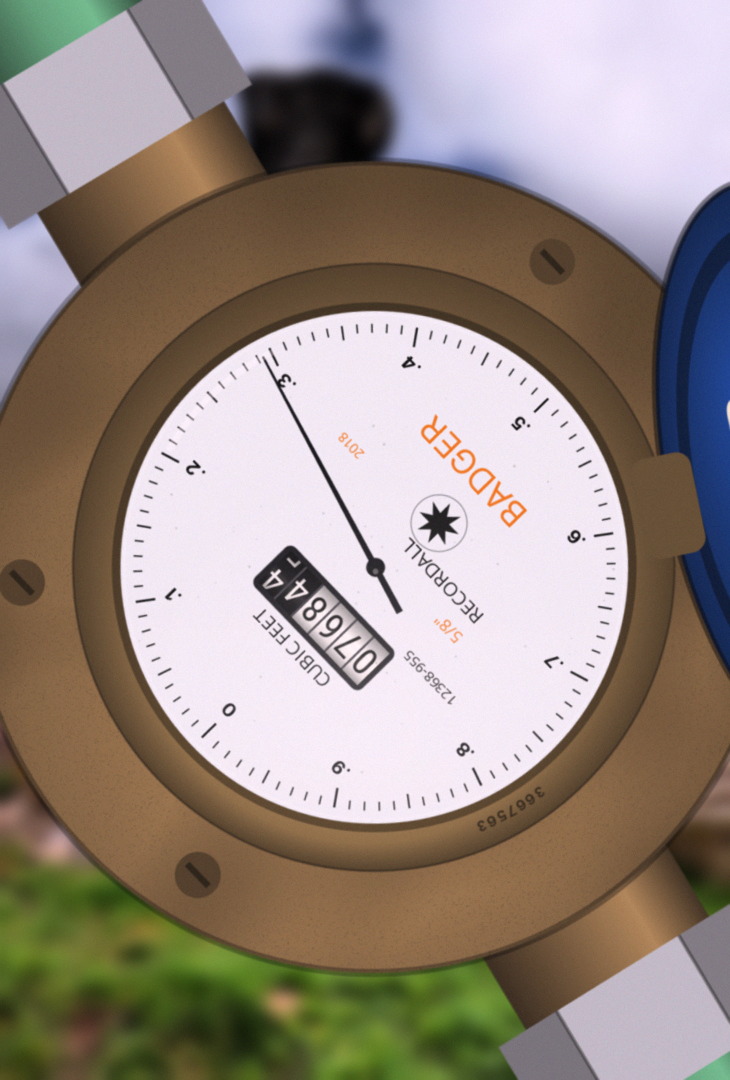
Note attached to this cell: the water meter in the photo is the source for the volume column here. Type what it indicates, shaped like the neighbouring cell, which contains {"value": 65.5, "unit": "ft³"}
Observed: {"value": 76844.29, "unit": "ft³"}
